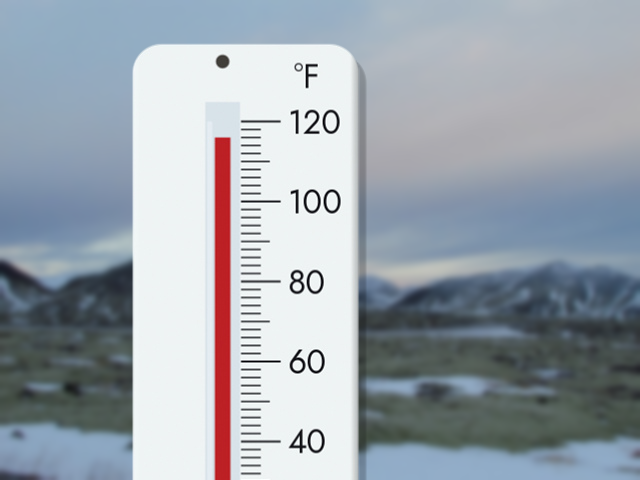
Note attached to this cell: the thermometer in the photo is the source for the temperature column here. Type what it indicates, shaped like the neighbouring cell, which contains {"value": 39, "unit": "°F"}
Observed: {"value": 116, "unit": "°F"}
